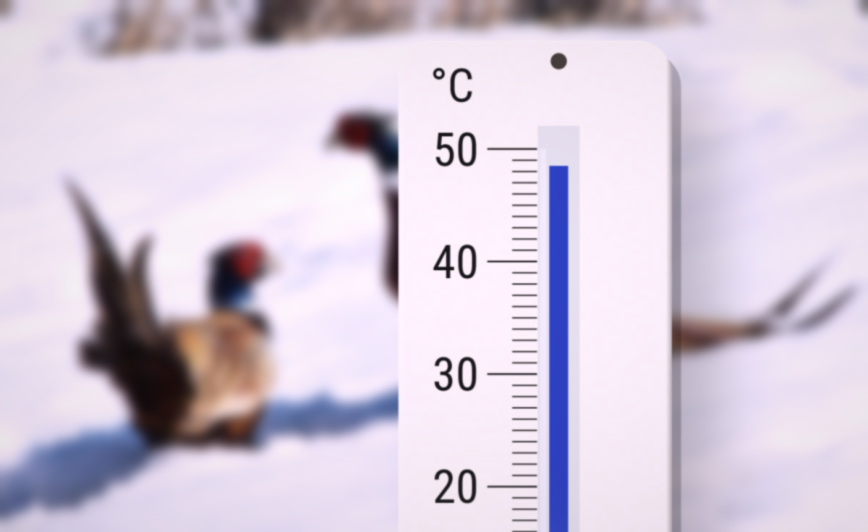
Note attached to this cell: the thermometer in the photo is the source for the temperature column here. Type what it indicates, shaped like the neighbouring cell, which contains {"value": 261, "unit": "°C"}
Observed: {"value": 48.5, "unit": "°C"}
